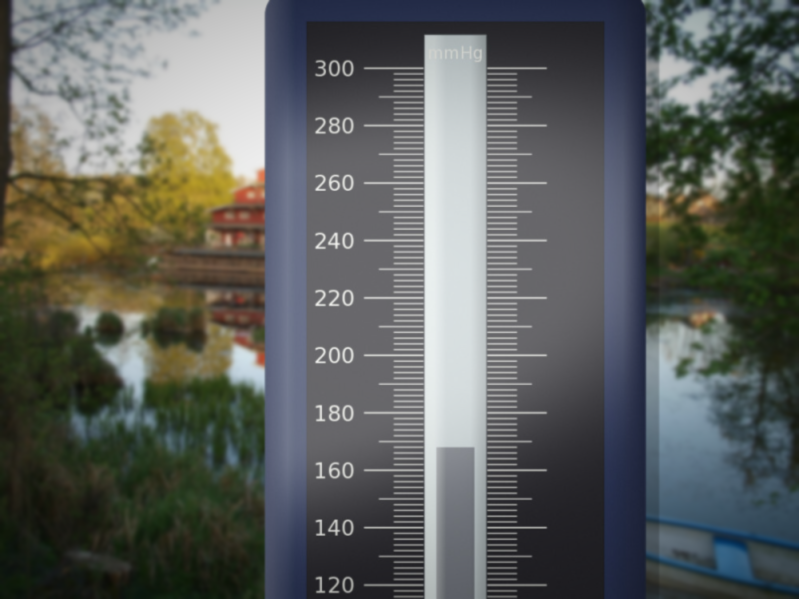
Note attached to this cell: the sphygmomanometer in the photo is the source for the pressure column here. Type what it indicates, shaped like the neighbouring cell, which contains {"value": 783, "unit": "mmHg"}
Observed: {"value": 168, "unit": "mmHg"}
